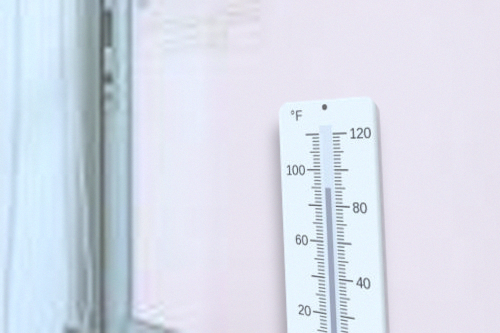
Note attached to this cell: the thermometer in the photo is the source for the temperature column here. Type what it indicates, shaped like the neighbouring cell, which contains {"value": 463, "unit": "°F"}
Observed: {"value": 90, "unit": "°F"}
